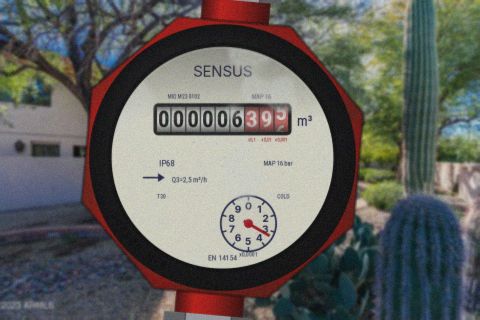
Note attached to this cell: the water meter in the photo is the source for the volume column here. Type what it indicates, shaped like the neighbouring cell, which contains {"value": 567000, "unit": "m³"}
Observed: {"value": 6.3953, "unit": "m³"}
